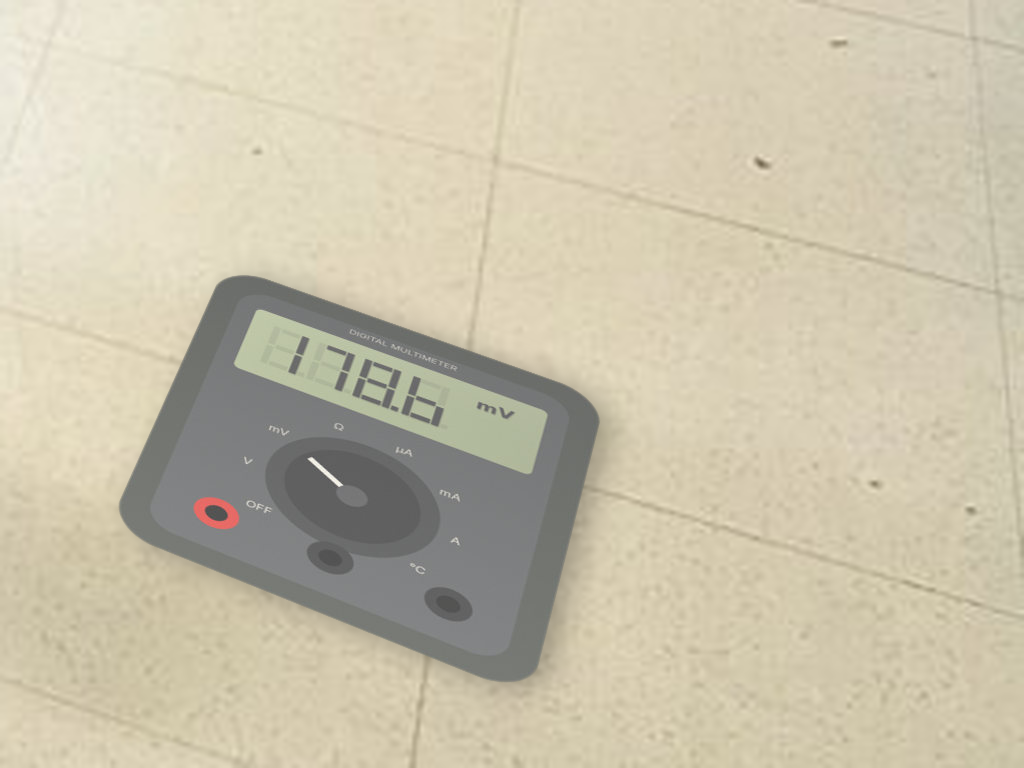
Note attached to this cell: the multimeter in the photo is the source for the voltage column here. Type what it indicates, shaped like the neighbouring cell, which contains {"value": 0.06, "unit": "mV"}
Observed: {"value": 178.6, "unit": "mV"}
